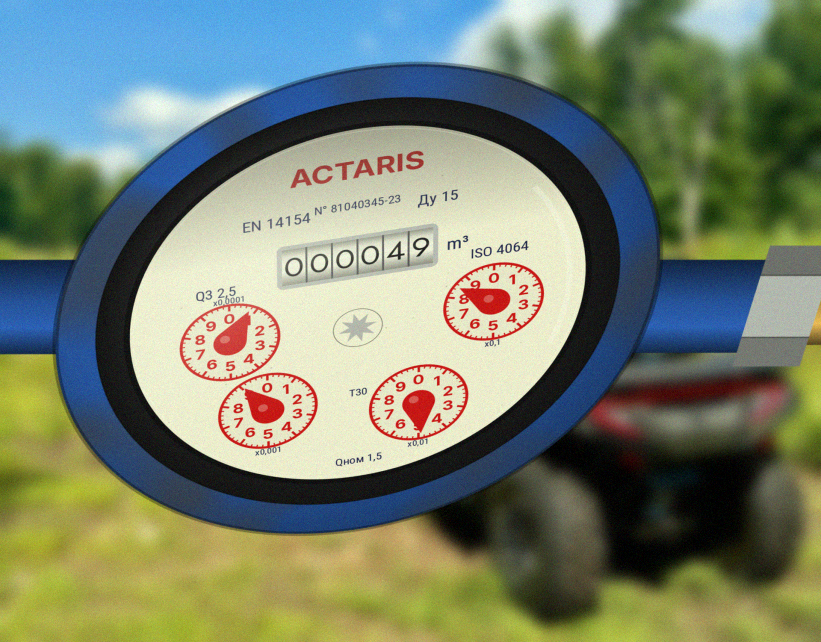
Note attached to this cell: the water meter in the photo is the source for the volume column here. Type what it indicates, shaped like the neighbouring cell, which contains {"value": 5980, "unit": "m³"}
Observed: {"value": 49.8490, "unit": "m³"}
